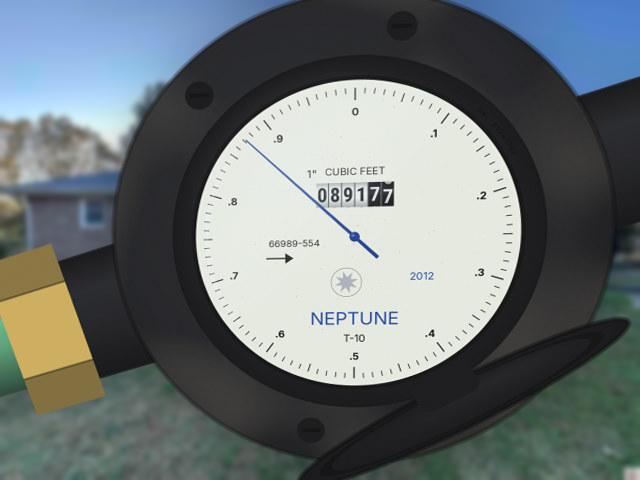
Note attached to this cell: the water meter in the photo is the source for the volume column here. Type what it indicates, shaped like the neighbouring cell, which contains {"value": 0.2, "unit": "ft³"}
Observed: {"value": 89176.87, "unit": "ft³"}
